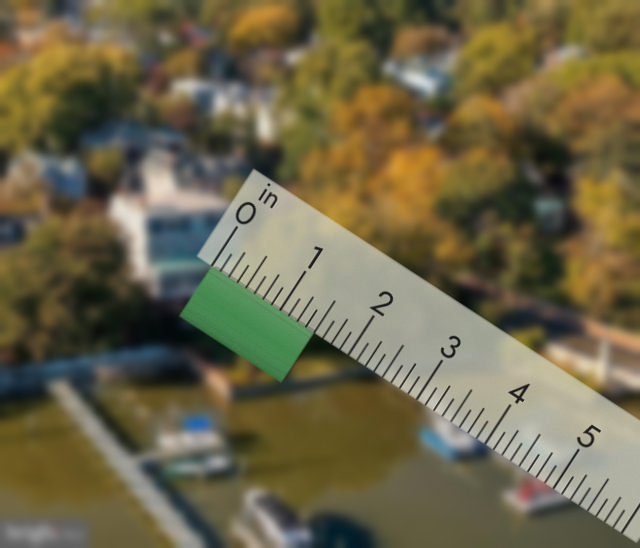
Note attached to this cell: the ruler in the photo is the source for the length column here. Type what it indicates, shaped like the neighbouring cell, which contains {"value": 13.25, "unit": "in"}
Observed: {"value": 1.5, "unit": "in"}
